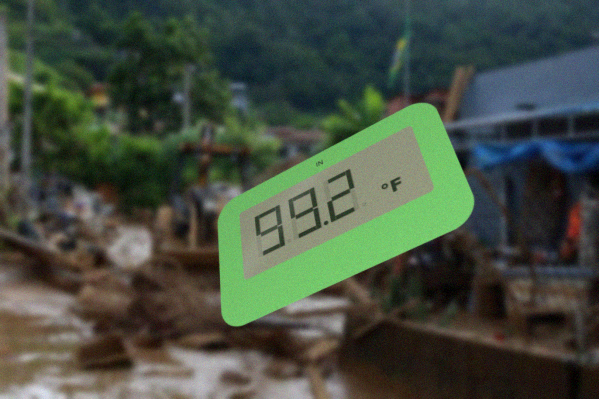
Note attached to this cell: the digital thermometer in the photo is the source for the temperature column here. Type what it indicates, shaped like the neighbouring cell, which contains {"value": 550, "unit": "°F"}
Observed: {"value": 99.2, "unit": "°F"}
